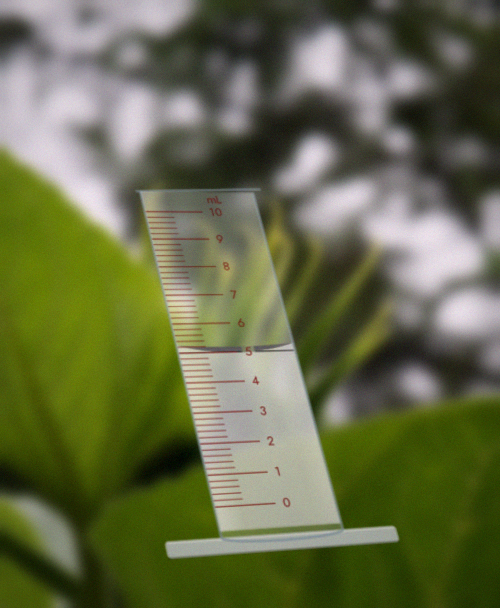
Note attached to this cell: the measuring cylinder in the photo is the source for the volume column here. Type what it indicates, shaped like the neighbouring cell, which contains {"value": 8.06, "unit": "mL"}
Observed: {"value": 5, "unit": "mL"}
